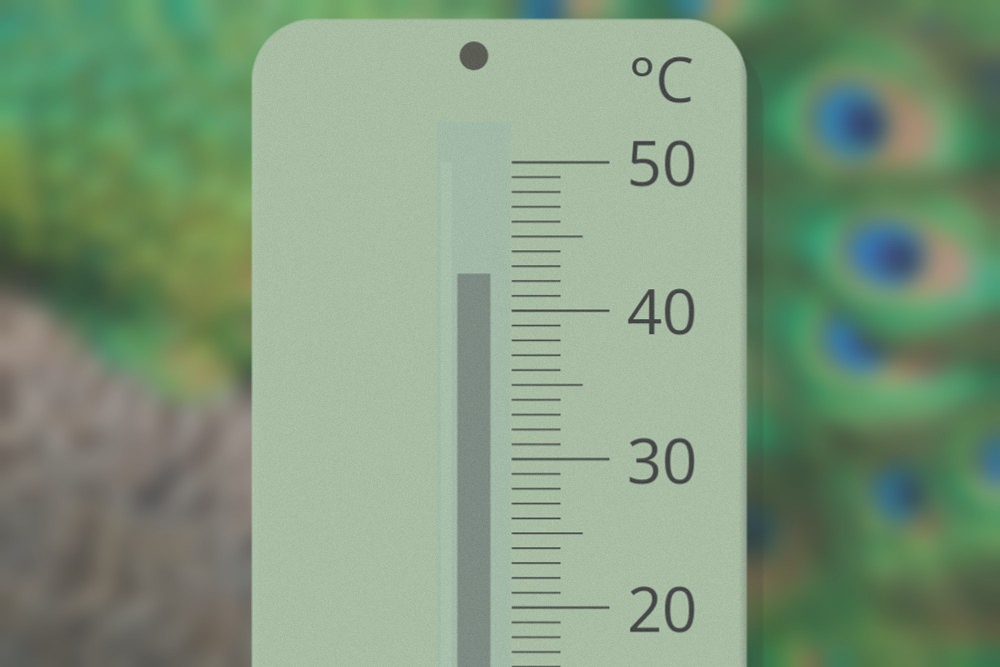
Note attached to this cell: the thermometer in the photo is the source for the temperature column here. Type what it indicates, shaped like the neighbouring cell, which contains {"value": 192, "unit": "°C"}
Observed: {"value": 42.5, "unit": "°C"}
